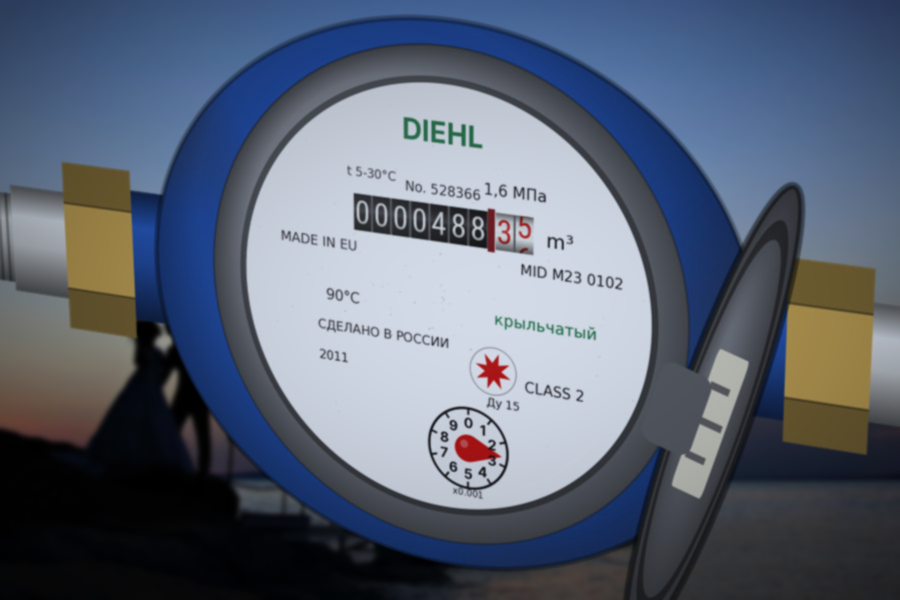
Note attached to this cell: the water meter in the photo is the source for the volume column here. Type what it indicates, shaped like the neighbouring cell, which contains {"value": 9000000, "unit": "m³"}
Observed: {"value": 488.352, "unit": "m³"}
